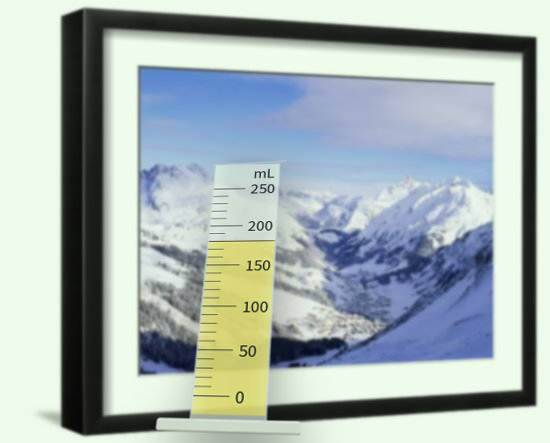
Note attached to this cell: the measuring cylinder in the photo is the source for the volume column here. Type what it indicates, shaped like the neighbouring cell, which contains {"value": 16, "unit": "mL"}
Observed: {"value": 180, "unit": "mL"}
